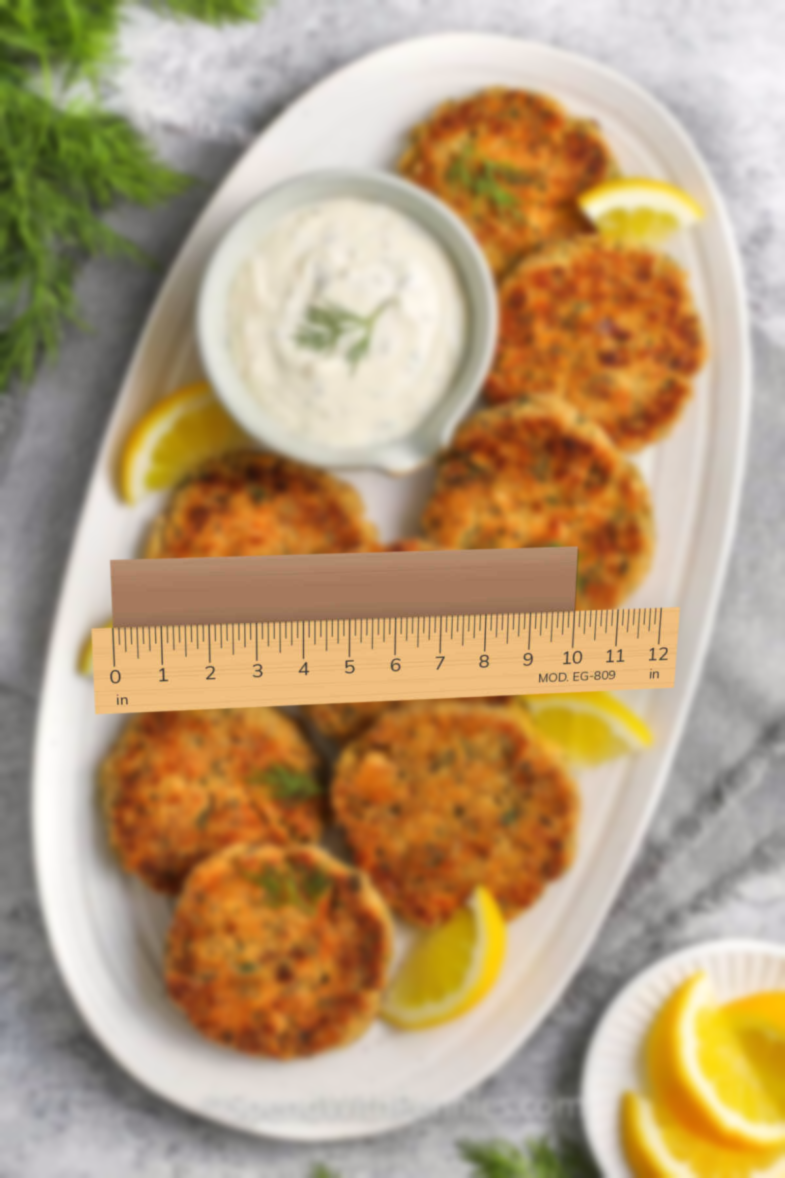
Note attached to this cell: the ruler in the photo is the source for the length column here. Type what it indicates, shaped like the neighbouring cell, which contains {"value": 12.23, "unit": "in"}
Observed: {"value": 10, "unit": "in"}
